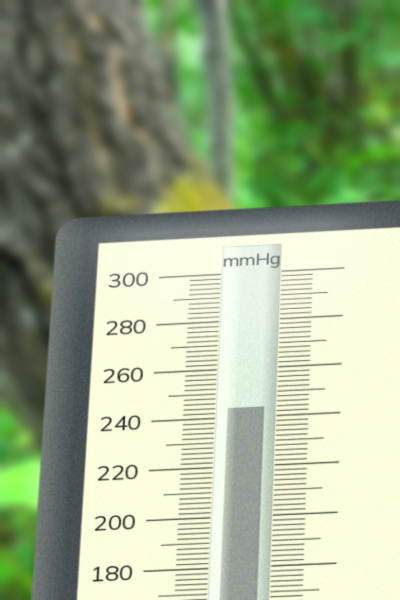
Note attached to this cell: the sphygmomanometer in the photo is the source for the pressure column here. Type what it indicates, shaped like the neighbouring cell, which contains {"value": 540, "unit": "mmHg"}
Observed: {"value": 244, "unit": "mmHg"}
